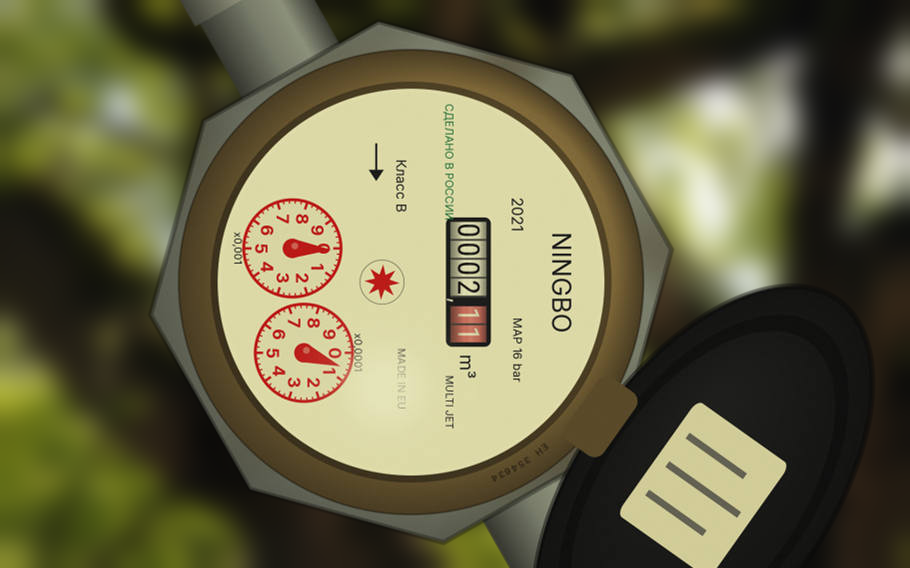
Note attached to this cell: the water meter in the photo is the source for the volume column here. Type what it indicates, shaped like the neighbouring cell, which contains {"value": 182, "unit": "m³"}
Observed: {"value": 2.1100, "unit": "m³"}
